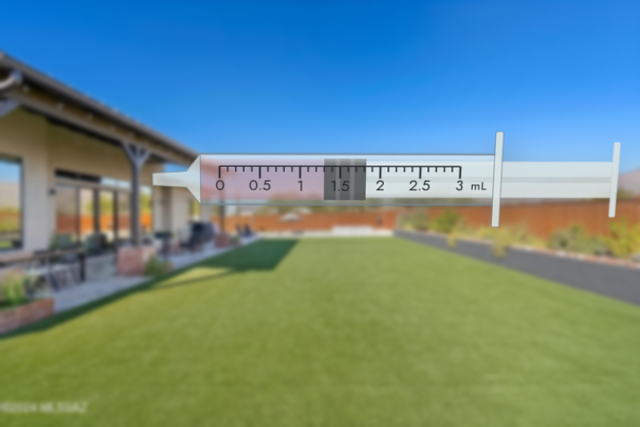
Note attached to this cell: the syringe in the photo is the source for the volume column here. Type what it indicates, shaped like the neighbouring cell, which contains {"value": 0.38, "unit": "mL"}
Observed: {"value": 1.3, "unit": "mL"}
